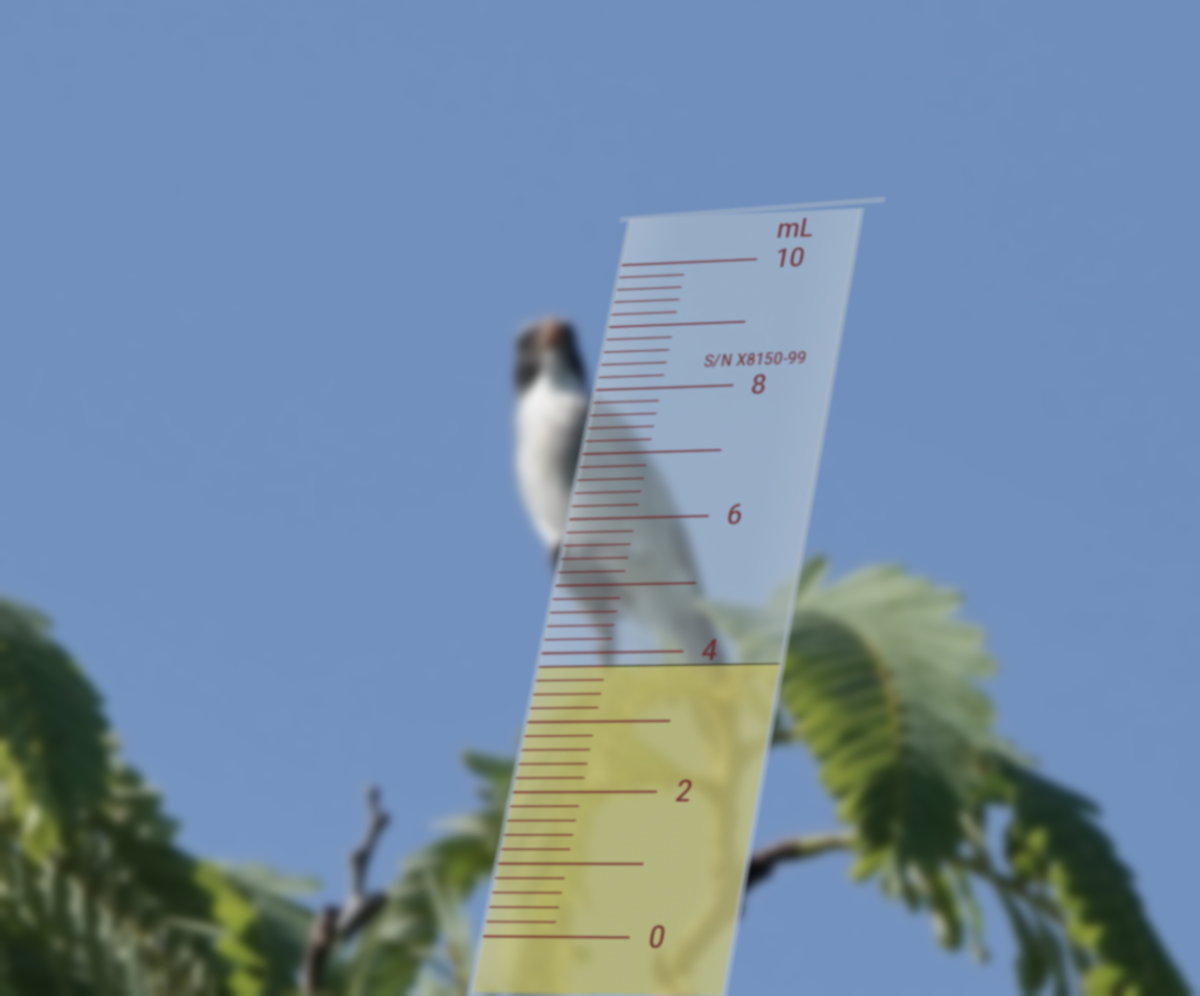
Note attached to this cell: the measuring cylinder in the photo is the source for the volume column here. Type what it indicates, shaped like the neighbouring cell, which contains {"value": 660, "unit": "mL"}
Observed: {"value": 3.8, "unit": "mL"}
